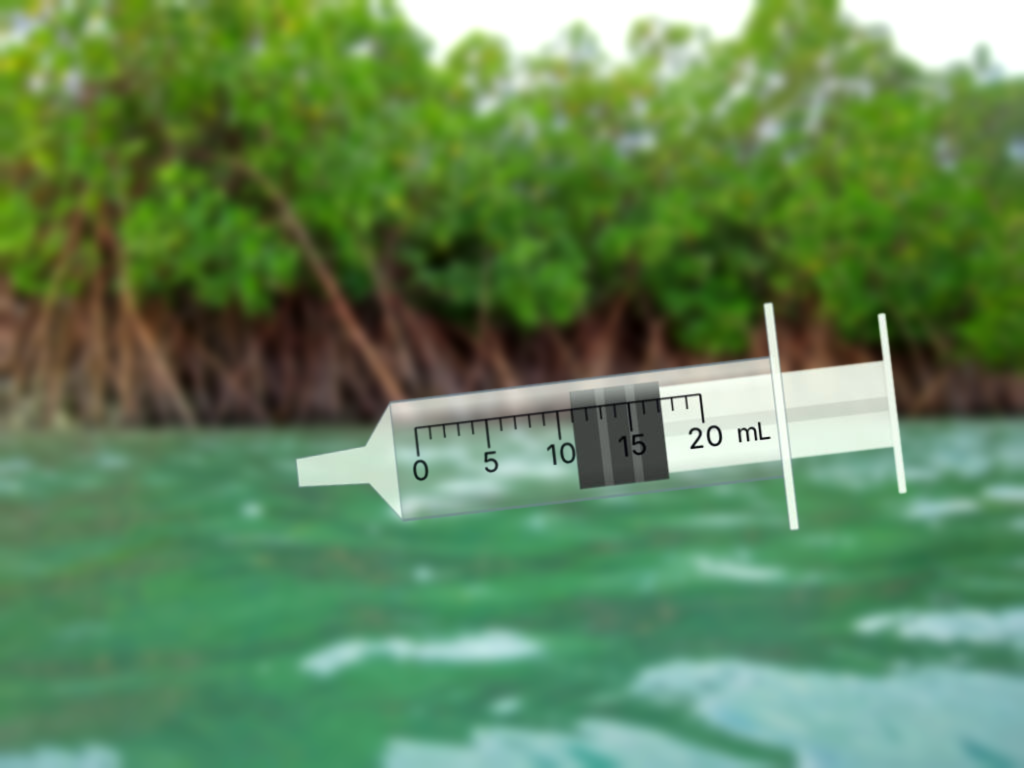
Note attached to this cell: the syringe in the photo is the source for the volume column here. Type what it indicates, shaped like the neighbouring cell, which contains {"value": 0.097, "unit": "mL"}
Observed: {"value": 11, "unit": "mL"}
